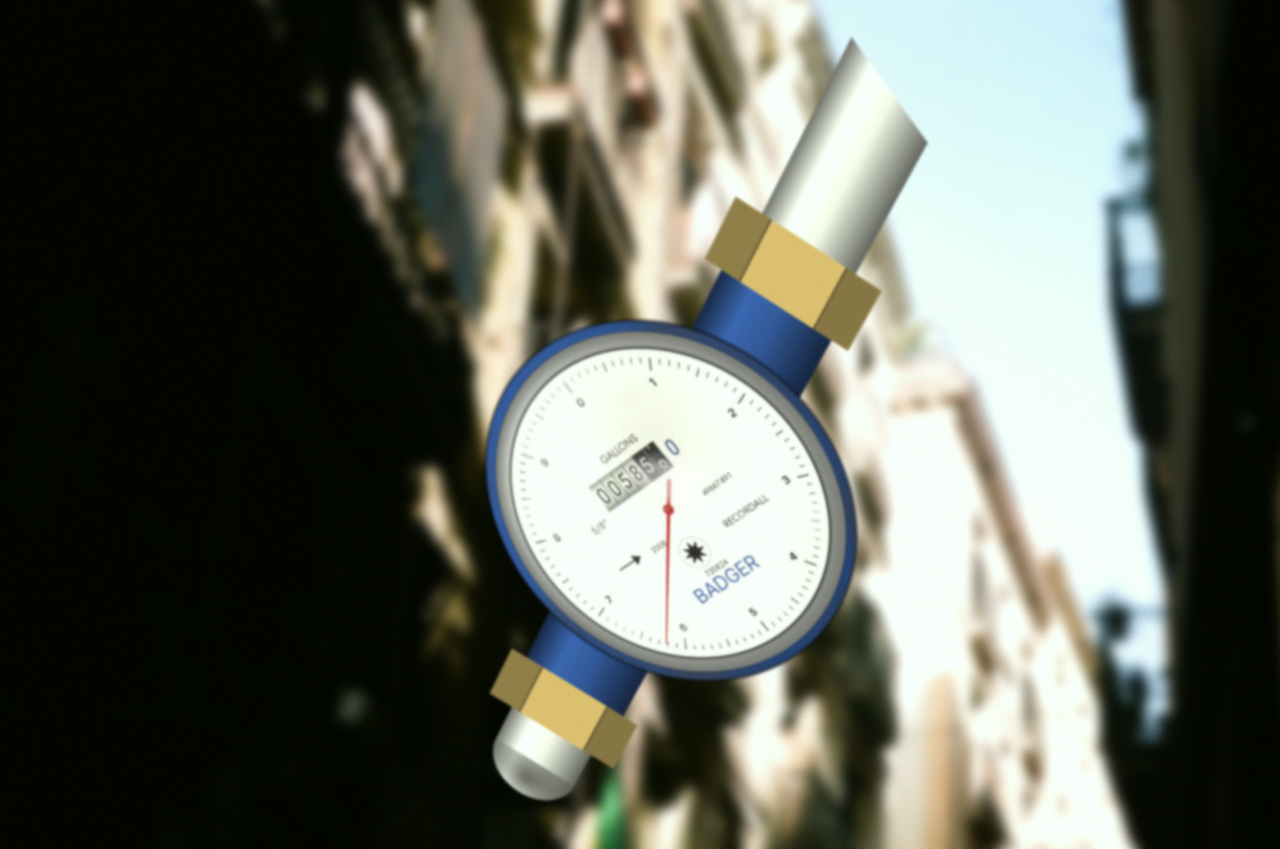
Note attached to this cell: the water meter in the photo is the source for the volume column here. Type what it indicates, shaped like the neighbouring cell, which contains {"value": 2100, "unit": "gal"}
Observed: {"value": 58576.2, "unit": "gal"}
